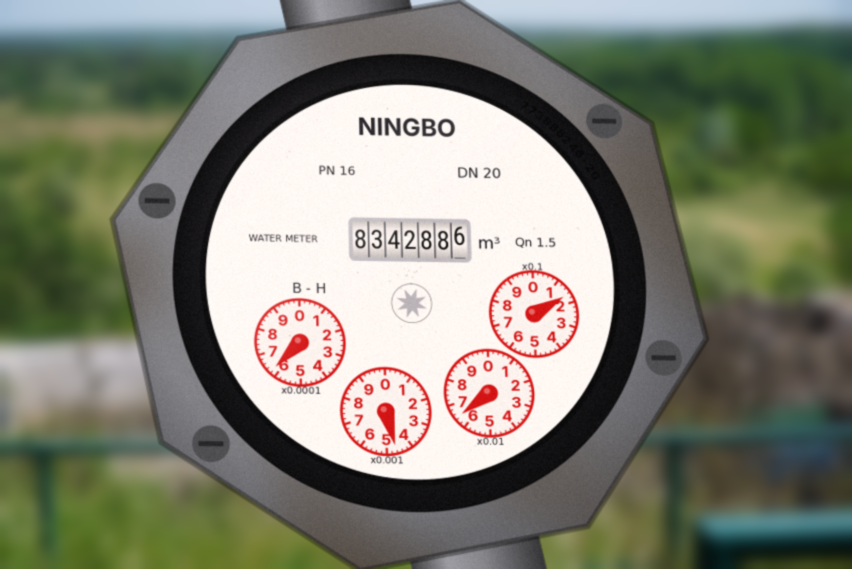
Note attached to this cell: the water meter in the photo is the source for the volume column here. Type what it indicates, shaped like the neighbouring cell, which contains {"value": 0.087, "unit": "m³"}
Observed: {"value": 8342886.1646, "unit": "m³"}
